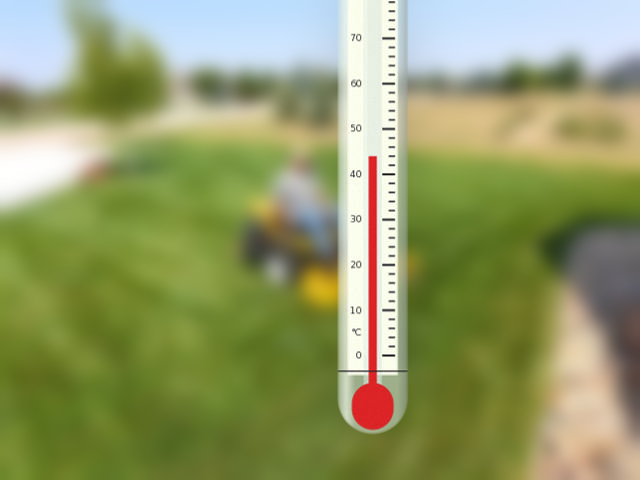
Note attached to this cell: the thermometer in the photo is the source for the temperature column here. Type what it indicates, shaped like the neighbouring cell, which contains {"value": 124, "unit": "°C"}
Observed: {"value": 44, "unit": "°C"}
